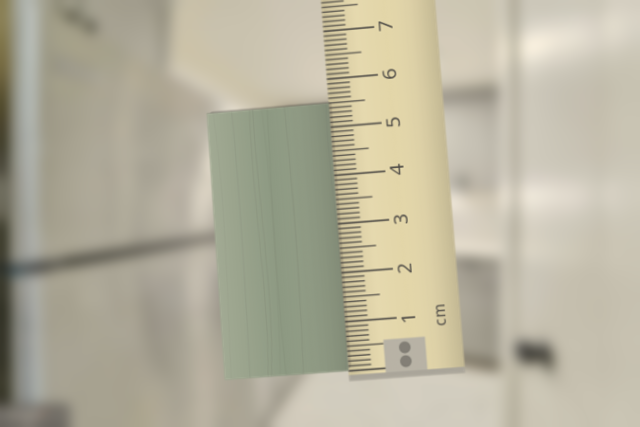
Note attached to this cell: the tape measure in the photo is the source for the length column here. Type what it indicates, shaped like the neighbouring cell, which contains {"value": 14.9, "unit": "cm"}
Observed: {"value": 5.5, "unit": "cm"}
